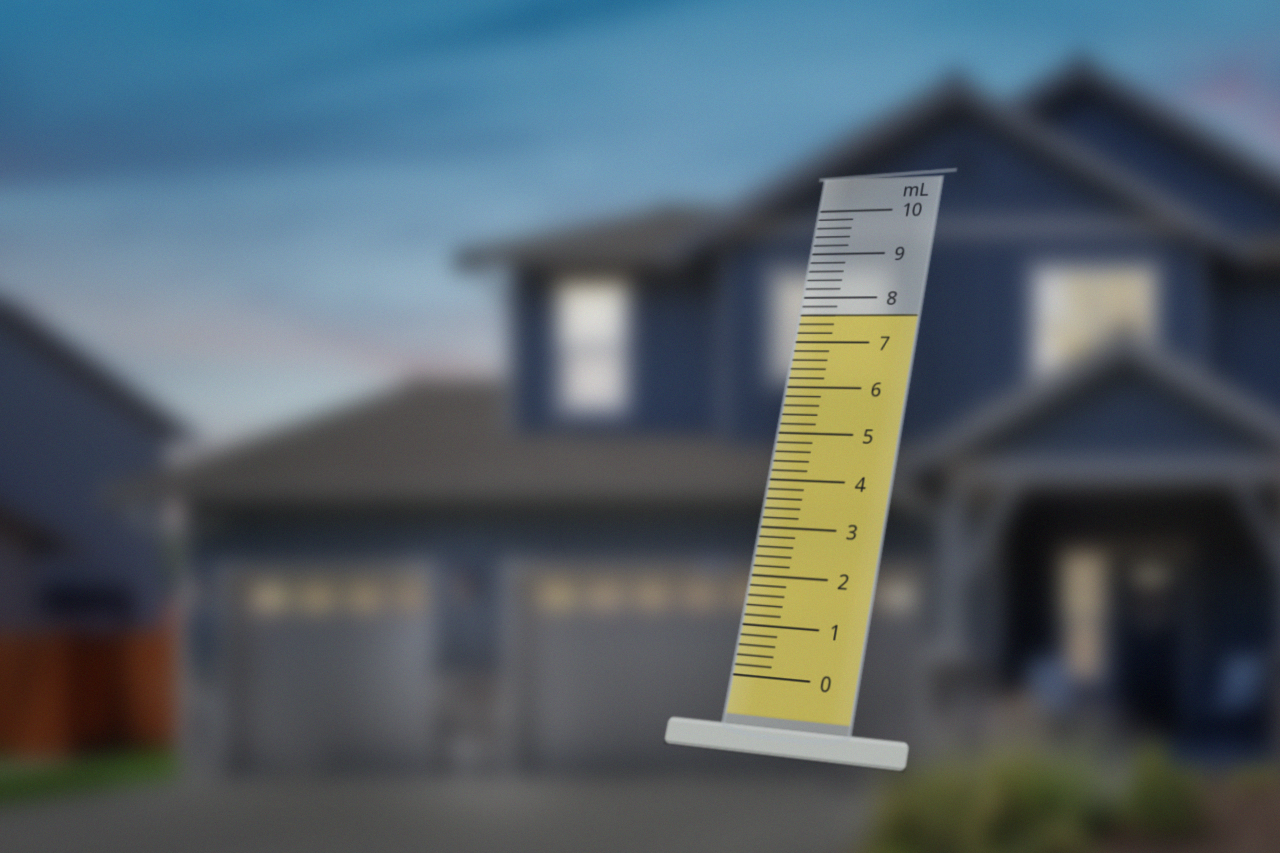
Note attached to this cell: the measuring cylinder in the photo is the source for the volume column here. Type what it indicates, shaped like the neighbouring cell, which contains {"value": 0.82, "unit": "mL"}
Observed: {"value": 7.6, "unit": "mL"}
